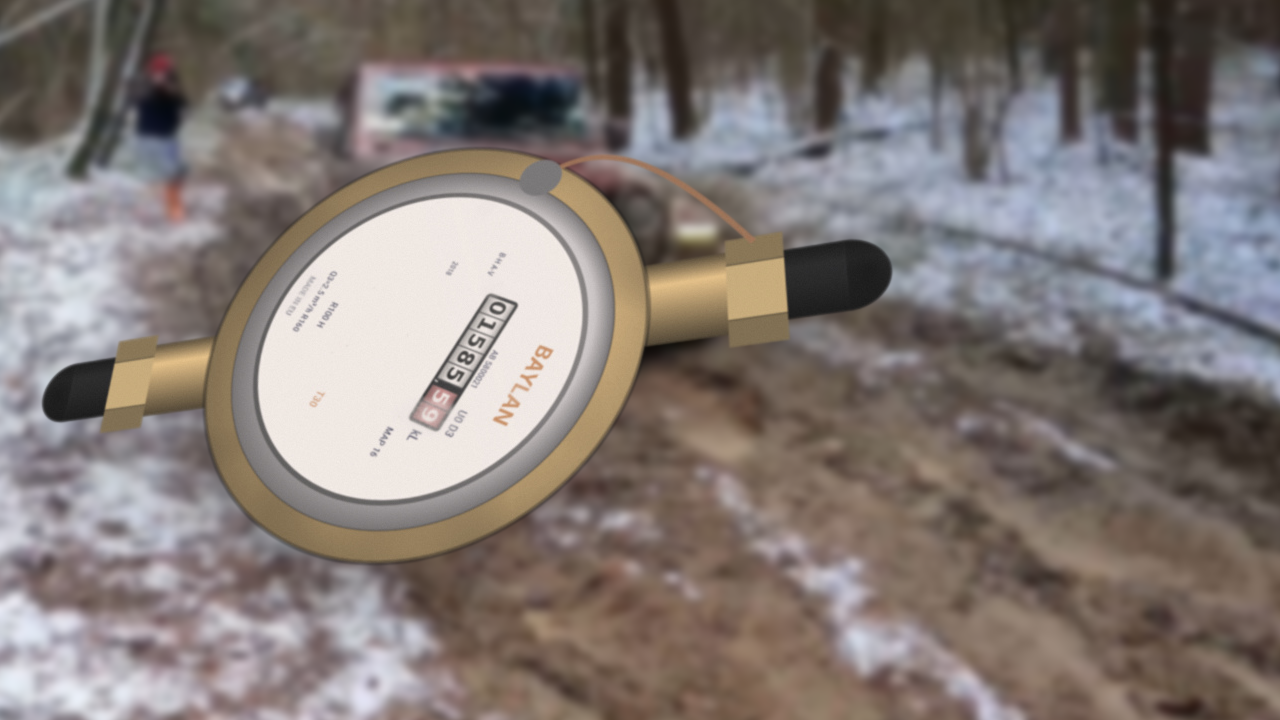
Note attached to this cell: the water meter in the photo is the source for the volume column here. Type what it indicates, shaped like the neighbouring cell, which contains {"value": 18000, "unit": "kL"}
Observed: {"value": 1585.59, "unit": "kL"}
